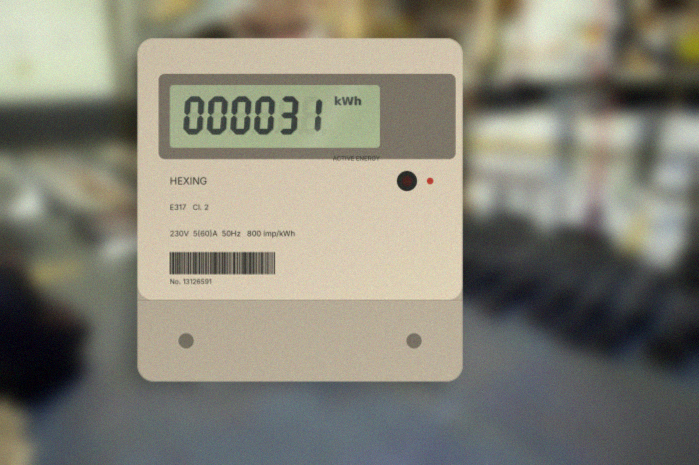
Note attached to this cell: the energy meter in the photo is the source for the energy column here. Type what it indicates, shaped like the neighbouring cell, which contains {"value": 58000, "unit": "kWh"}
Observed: {"value": 31, "unit": "kWh"}
